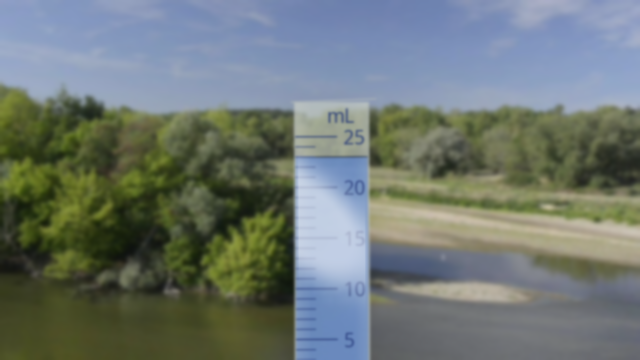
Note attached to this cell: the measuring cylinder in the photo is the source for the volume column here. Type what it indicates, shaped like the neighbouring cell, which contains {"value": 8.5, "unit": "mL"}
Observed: {"value": 23, "unit": "mL"}
